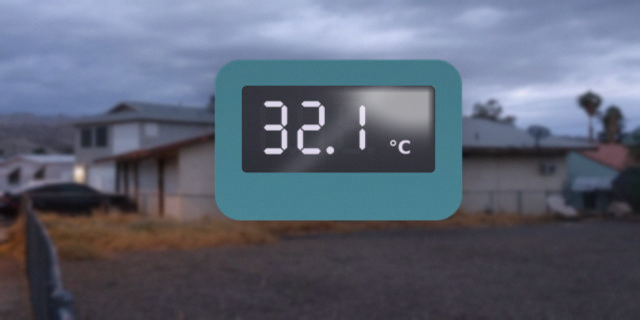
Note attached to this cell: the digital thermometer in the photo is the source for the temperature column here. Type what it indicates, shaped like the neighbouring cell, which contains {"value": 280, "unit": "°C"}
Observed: {"value": 32.1, "unit": "°C"}
